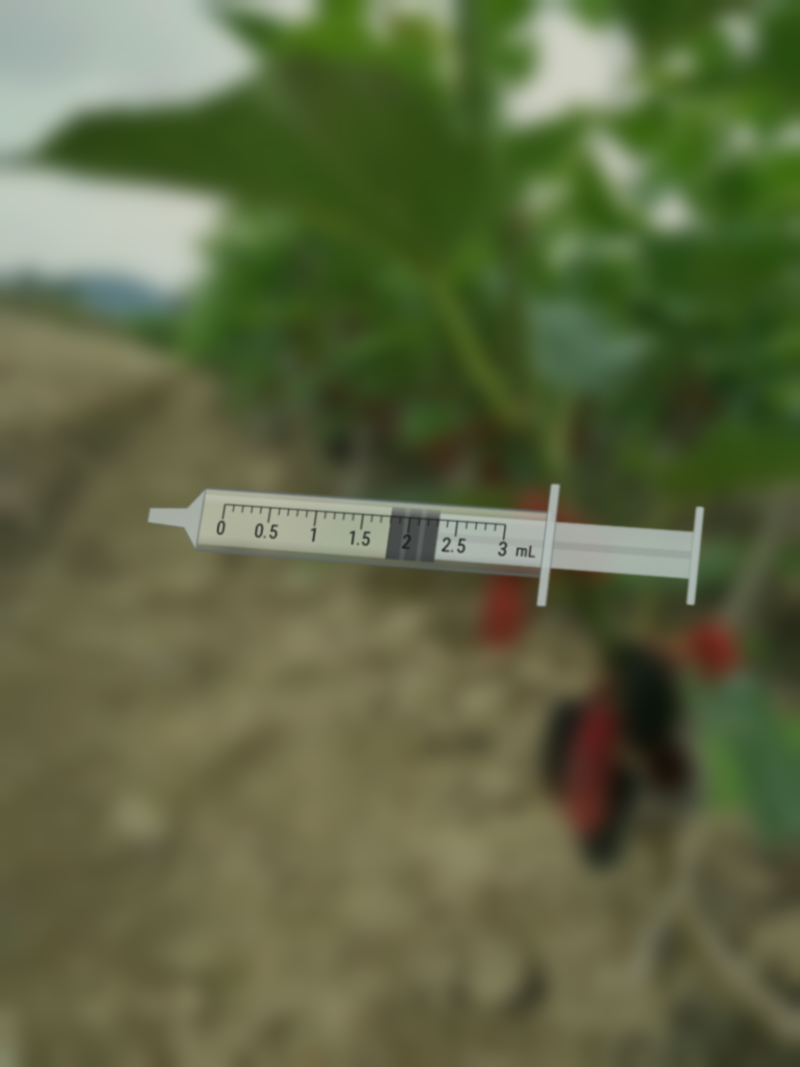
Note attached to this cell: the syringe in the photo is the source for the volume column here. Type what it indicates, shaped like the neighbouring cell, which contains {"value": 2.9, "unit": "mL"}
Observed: {"value": 1.8, "unit": "mL"}
